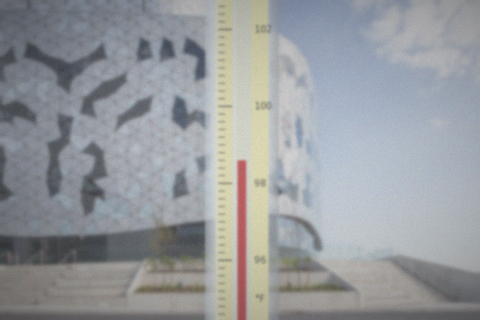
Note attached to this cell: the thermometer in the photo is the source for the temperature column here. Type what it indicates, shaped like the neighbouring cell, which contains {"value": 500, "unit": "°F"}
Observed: {"value": 98.6, "unit": "°F"}
